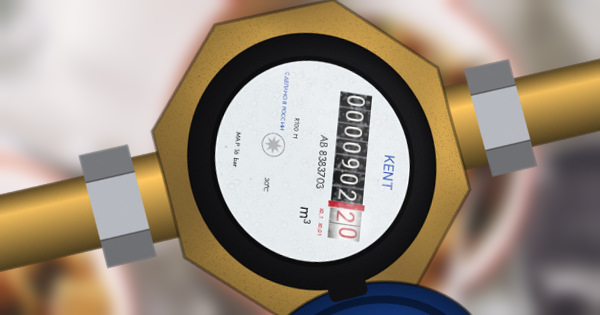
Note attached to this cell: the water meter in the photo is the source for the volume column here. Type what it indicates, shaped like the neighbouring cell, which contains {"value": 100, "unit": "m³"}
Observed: {"value": 902.20, "unit": "m³"}
